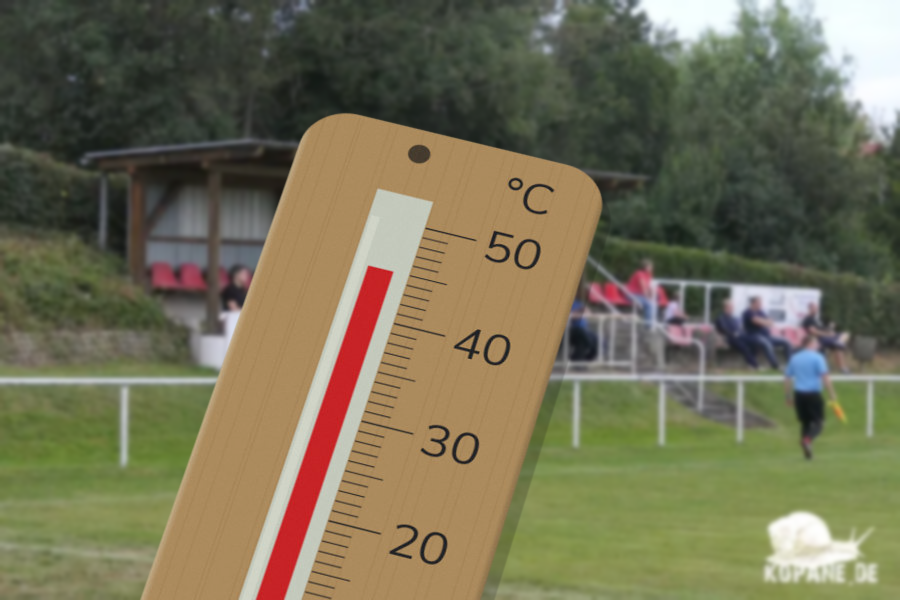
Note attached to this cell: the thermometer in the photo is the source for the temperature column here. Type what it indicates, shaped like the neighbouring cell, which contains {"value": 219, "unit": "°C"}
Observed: {"value": 45, "unit": "°C"}
